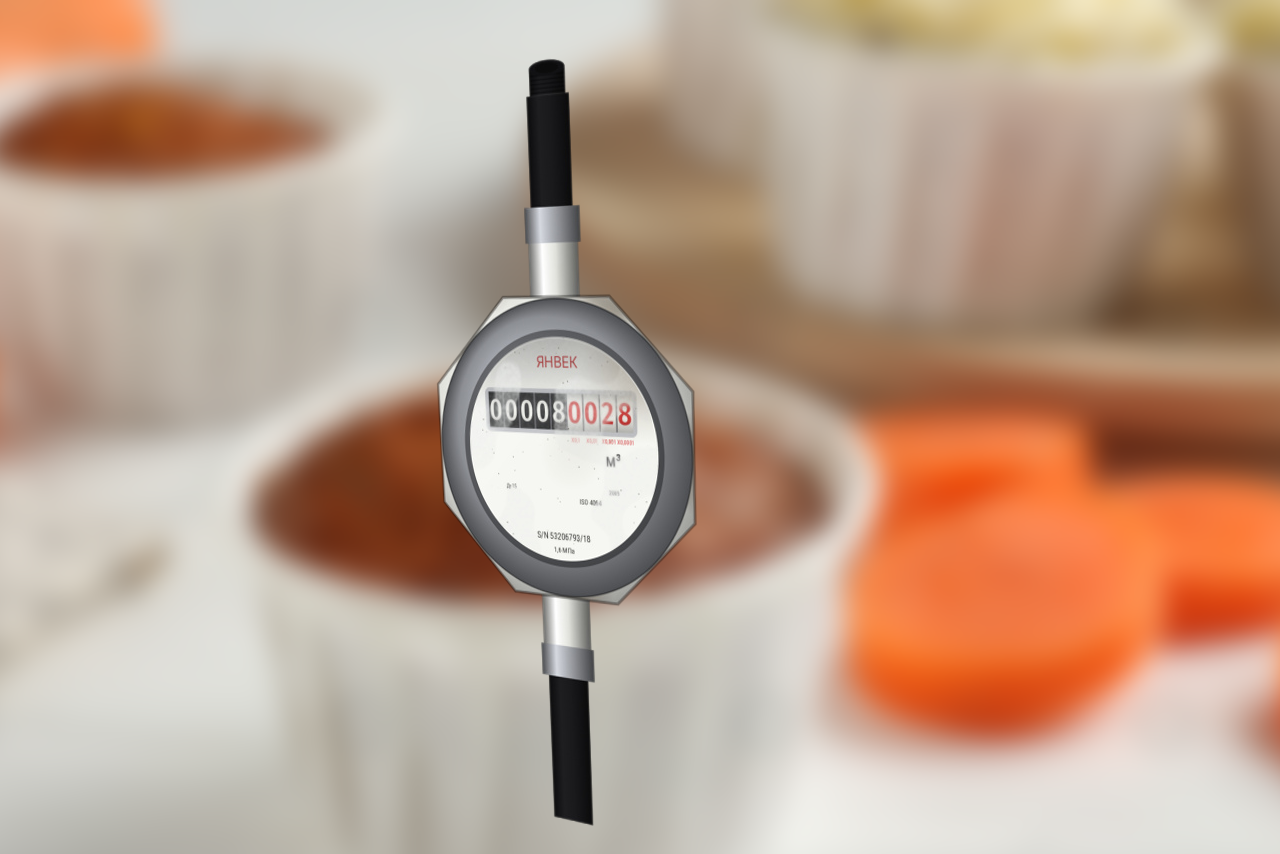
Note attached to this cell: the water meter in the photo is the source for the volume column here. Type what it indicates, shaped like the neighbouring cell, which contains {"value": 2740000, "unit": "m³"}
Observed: {"value": 8.0028, "unit": "m³"}
